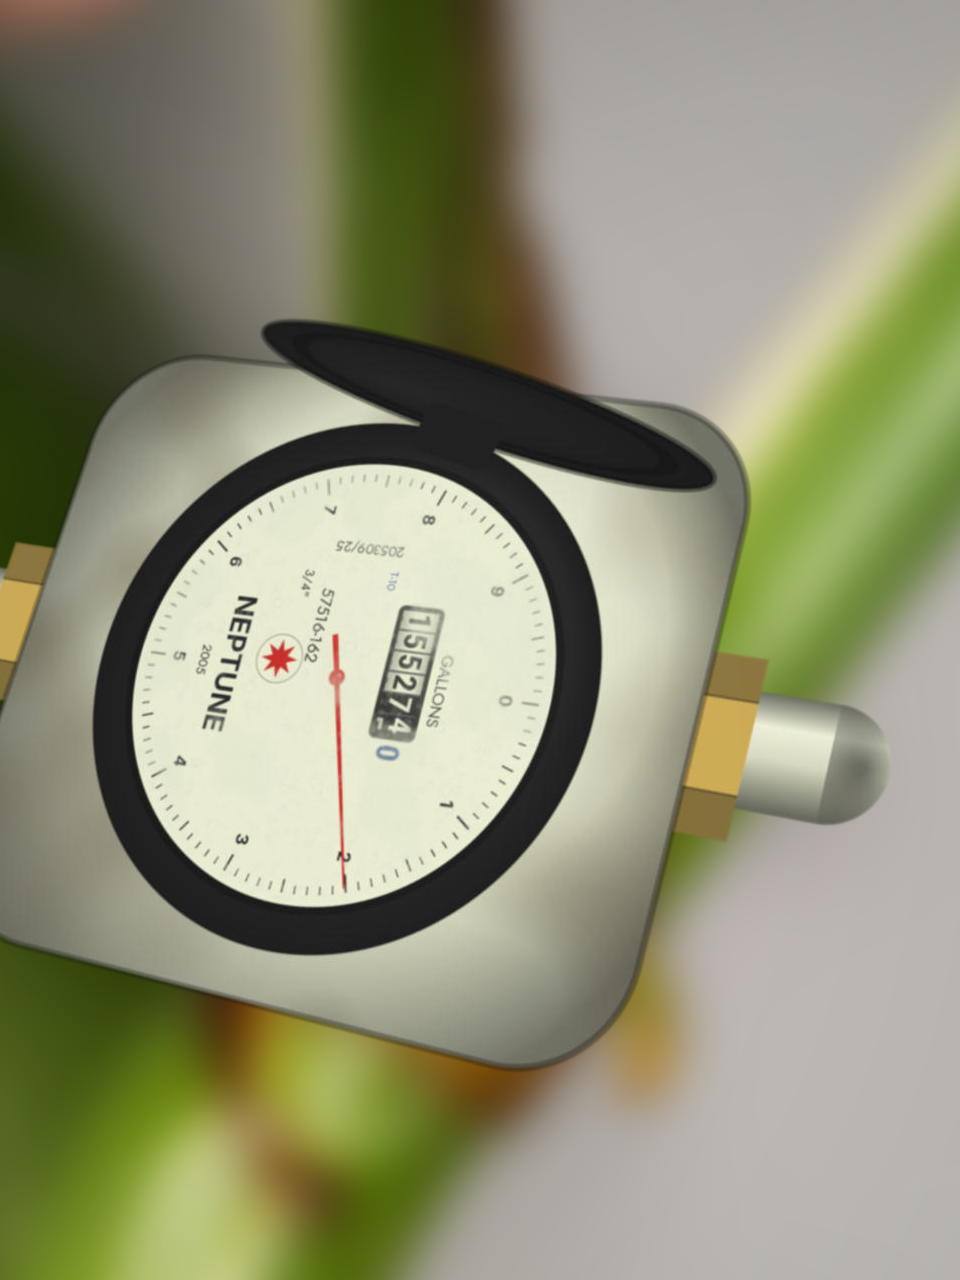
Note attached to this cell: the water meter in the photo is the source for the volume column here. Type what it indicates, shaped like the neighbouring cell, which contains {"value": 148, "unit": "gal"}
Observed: {"value": 1552742.0, "unit": "gal"}
